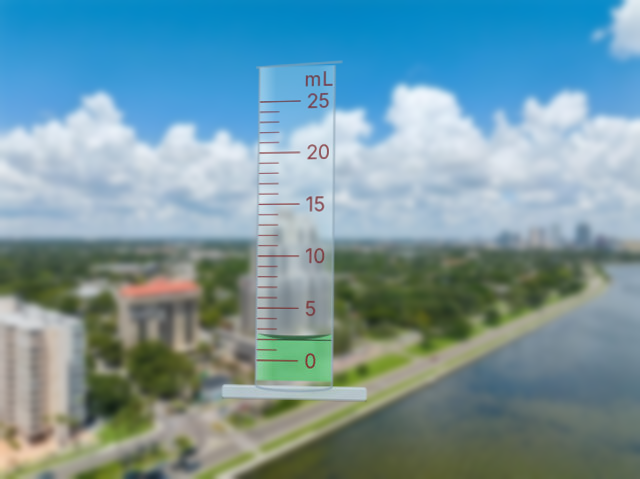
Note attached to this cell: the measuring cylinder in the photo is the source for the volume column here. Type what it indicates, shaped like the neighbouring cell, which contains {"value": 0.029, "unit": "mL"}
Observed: {"value": 2, "unit": "mL"}
